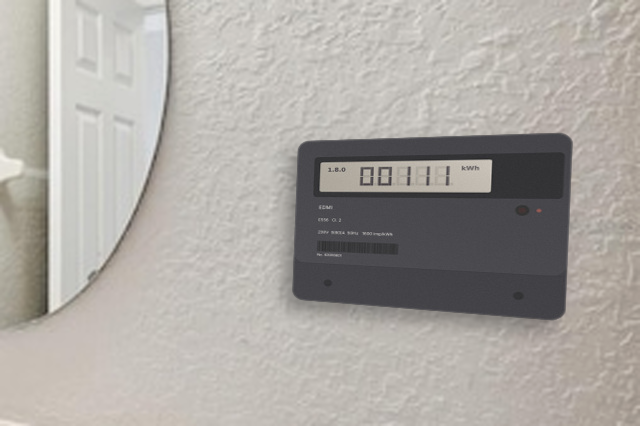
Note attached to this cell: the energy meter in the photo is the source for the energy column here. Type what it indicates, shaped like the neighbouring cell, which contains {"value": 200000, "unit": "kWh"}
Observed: {"value": 111, "unit": "kWh"}
